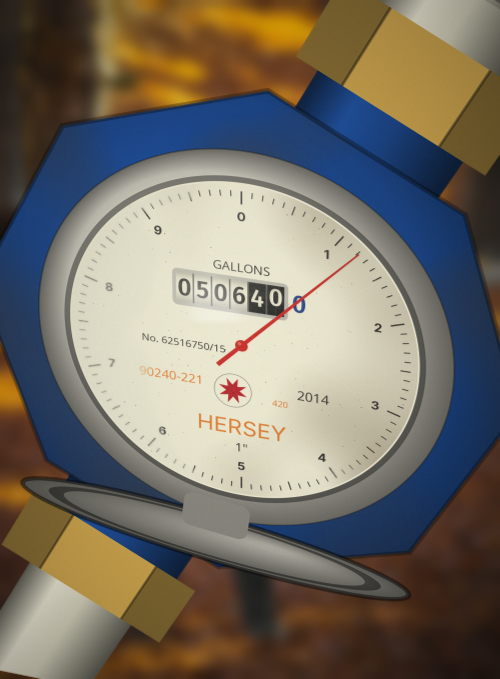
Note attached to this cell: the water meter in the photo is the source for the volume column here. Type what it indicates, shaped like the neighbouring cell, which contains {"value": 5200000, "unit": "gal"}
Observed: {"value": 506401.2, "unit": "gal"}
